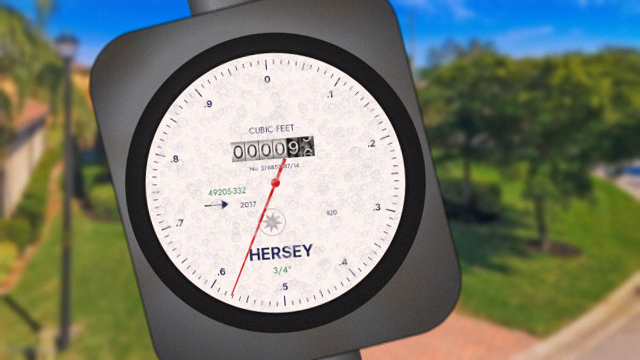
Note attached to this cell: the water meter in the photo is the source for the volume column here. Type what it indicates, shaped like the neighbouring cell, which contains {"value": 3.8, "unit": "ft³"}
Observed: {"value": 95.57, "unit": "ft³"}
